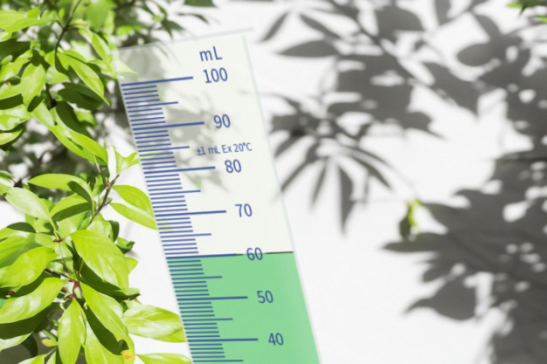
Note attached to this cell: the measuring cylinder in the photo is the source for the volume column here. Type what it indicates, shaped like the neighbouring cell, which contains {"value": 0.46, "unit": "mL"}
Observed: {"value": 60, "unit": "mL"}
